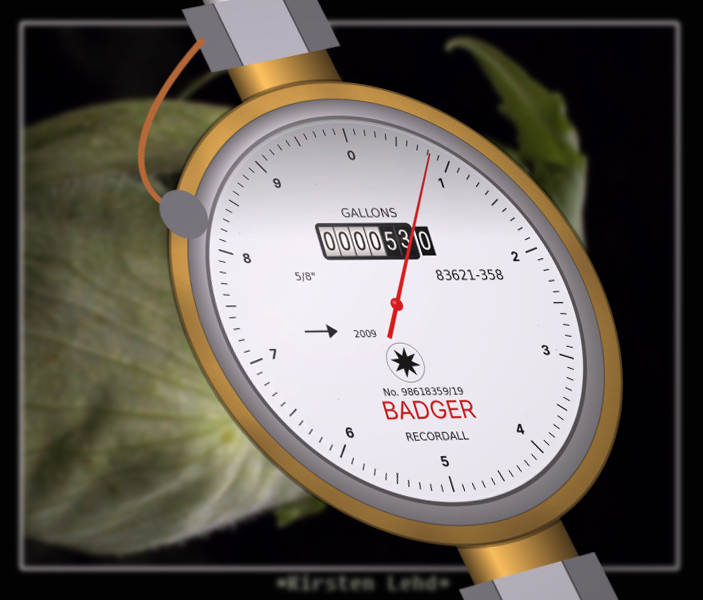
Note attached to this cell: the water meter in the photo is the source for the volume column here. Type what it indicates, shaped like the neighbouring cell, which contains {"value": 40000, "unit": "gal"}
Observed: {"value": 530.8, "unit": "gal"}
